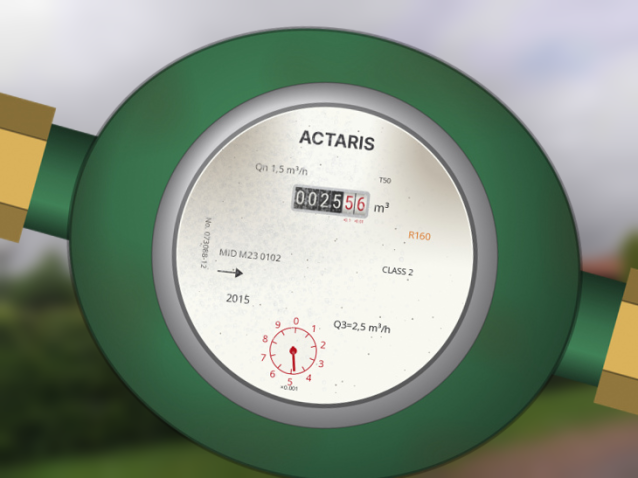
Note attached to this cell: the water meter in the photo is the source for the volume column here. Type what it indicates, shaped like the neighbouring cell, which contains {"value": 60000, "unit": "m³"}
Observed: {"value": 25.564, "unit": "m³"}
